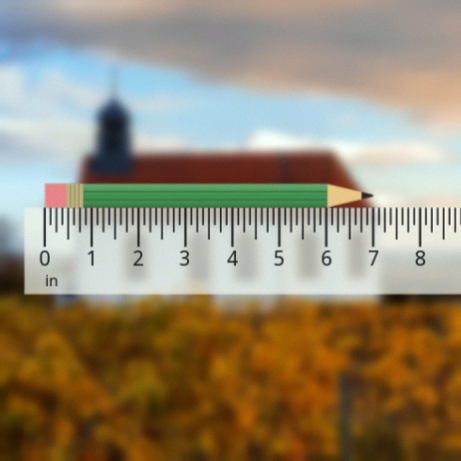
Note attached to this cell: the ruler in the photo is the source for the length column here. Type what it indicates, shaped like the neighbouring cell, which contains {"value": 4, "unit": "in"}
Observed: {"value": 7, "unit": "in"}
